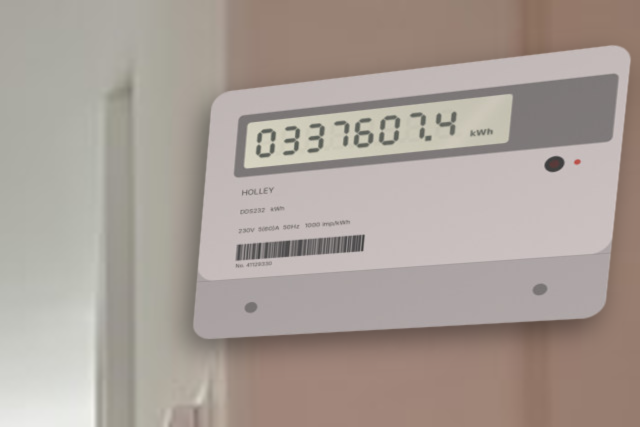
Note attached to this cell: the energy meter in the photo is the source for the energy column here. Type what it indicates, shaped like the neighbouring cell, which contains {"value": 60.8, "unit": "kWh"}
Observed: {"value": 337607.4, "unit": "kWh"}
